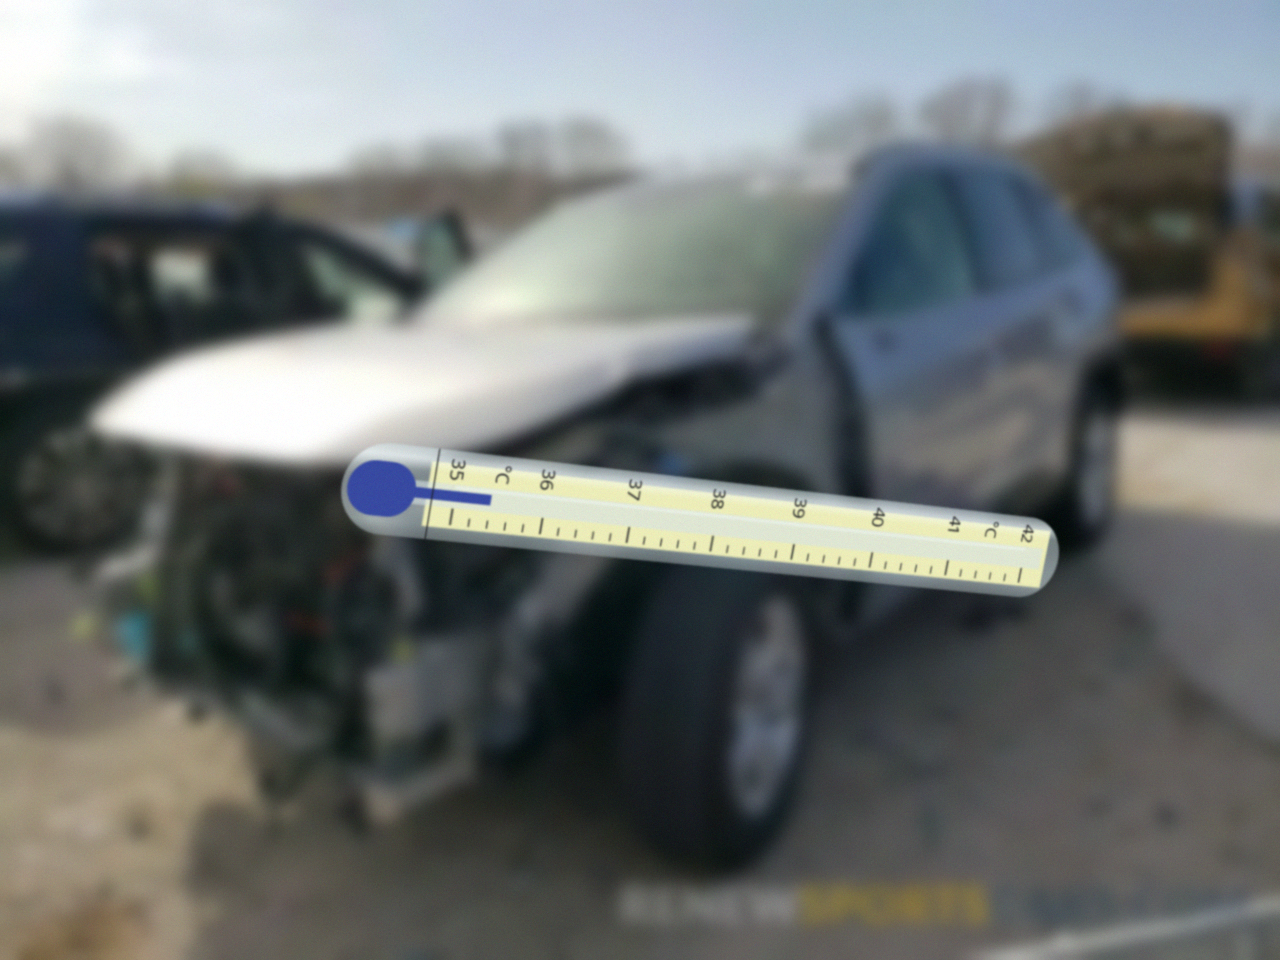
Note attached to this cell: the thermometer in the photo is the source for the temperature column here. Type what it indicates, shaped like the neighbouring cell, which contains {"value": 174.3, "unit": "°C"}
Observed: {"value": 35.4, "unit": "°C"}
